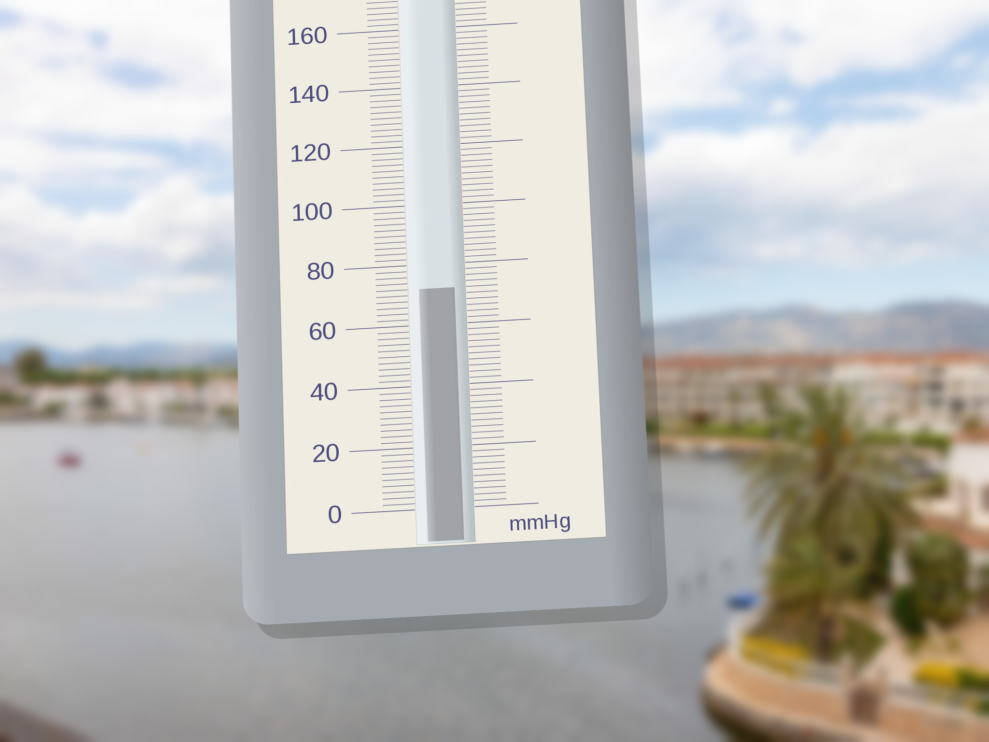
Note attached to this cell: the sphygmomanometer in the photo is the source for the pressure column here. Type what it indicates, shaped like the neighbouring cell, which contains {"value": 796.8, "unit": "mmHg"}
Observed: {"value": 72, "unit": "mmHg"}
